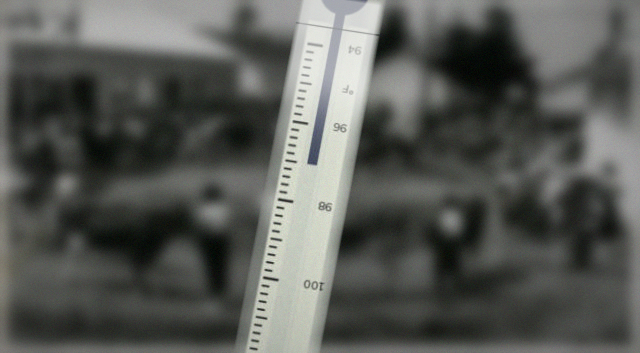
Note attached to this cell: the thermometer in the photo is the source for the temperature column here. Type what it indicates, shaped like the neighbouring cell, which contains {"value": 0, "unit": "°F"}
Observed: {"value": 97, "unit": "°F"}
